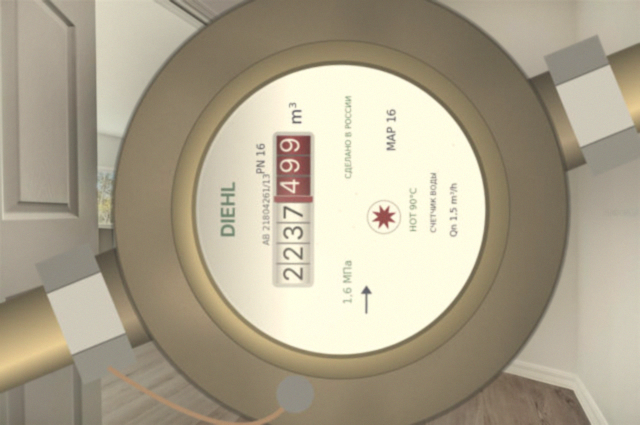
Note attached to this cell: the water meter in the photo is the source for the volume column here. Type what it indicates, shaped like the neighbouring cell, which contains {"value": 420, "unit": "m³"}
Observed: {"value": 2237.499, "unit": "m³"}
